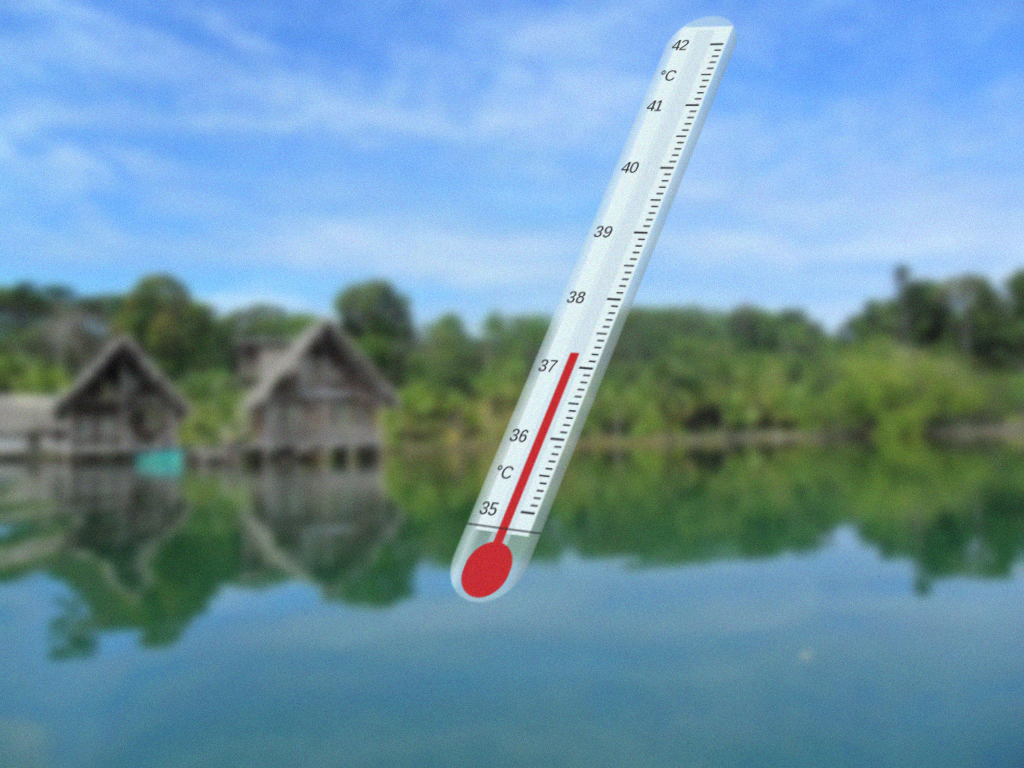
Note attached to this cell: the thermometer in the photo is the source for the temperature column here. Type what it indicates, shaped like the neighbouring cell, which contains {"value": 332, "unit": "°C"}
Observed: {"value": 37.2, "unit": "°C"}
